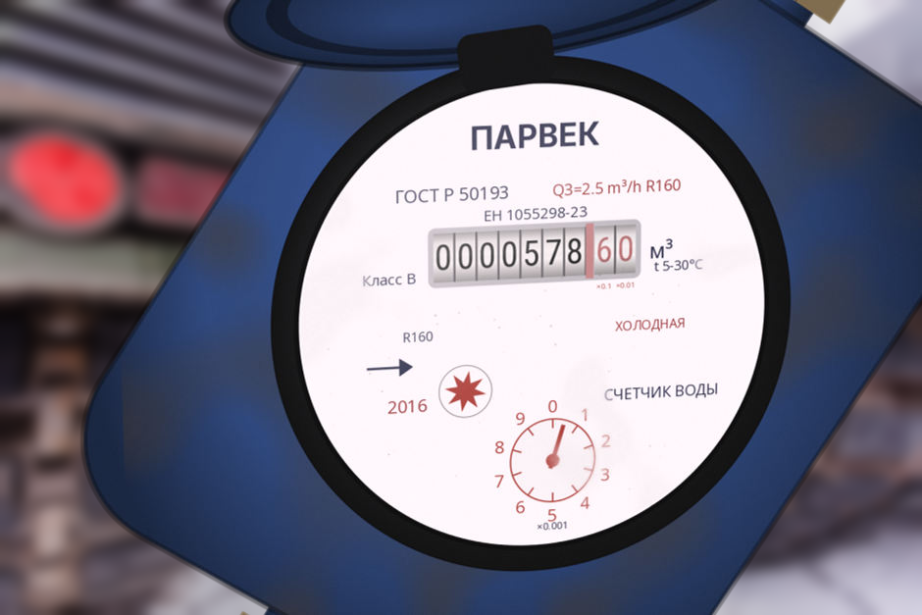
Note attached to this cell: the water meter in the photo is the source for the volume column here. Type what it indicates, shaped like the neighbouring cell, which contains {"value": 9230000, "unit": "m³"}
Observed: {"value": 578.600, "unit": "m³"}
